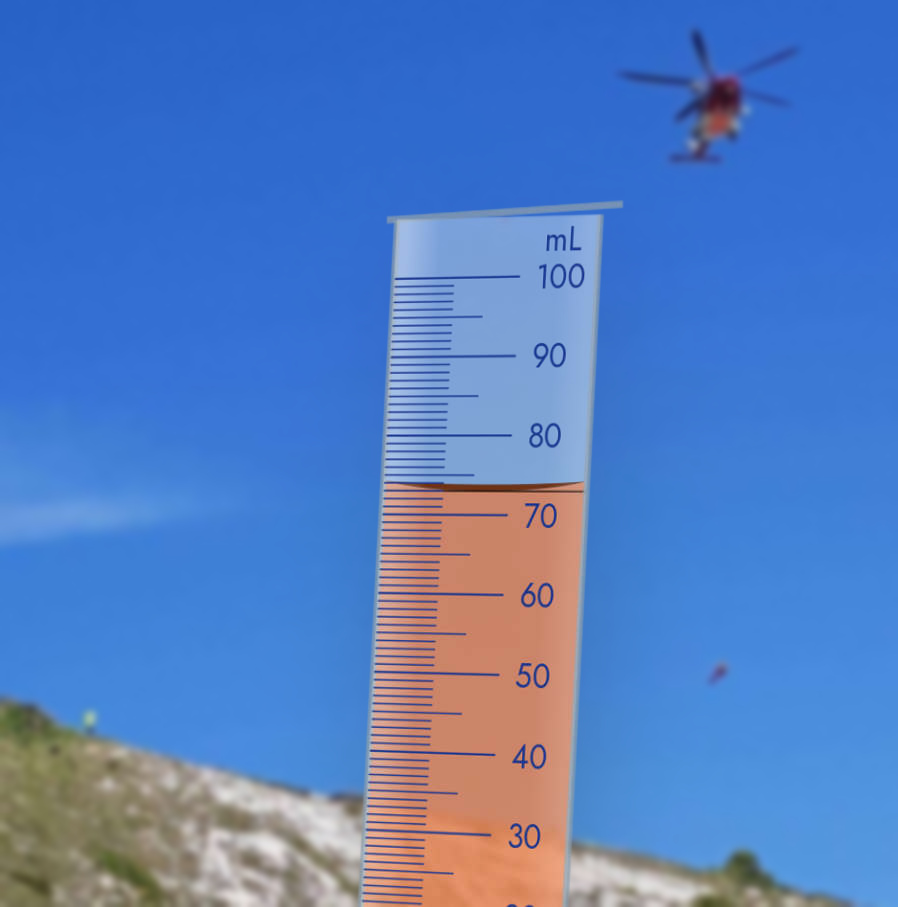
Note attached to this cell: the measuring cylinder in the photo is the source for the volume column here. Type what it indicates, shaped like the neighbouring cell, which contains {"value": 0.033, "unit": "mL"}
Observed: {"value": 73, "unit": "mL"}
